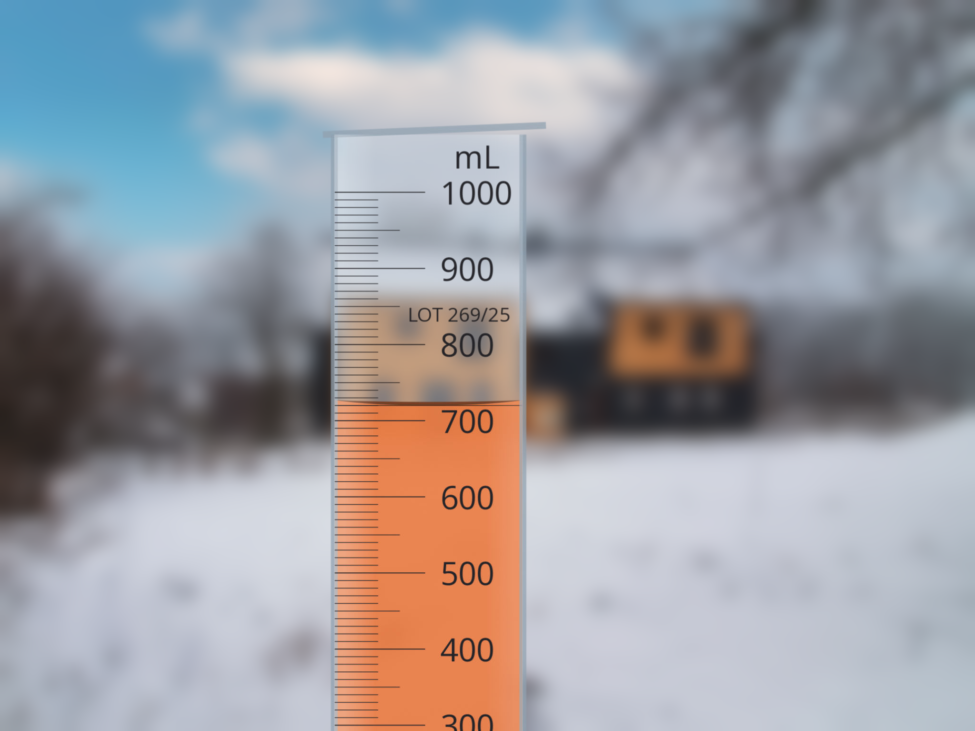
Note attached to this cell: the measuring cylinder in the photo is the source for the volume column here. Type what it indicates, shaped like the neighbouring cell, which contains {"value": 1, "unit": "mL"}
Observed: {"value": 720, "unit": "mL"}
